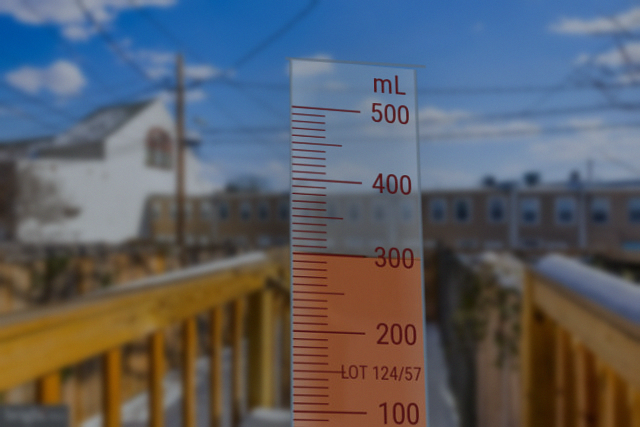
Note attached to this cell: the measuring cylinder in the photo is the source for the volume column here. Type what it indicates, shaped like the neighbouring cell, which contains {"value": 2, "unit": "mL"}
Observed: {"value": 300, "unit": "mL"}
